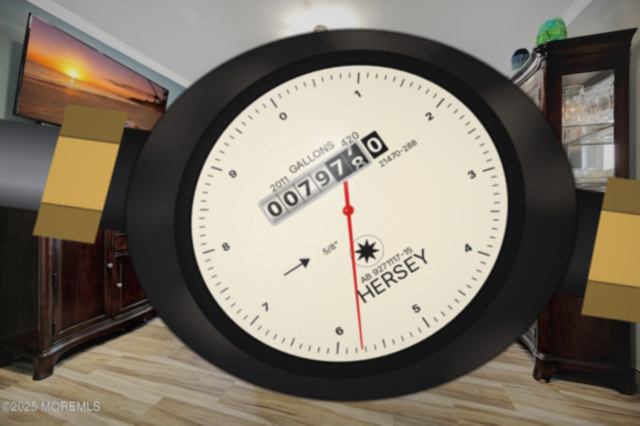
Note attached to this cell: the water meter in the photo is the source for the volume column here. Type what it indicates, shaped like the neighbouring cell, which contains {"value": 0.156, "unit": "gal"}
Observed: {"value": 79775.7, "unit": "gal"}
